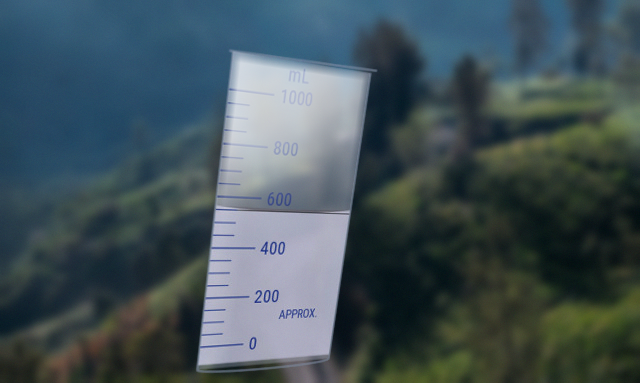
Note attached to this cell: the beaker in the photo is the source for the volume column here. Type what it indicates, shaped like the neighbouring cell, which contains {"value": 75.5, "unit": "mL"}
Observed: {"value": 550, "unit": "mL"}
